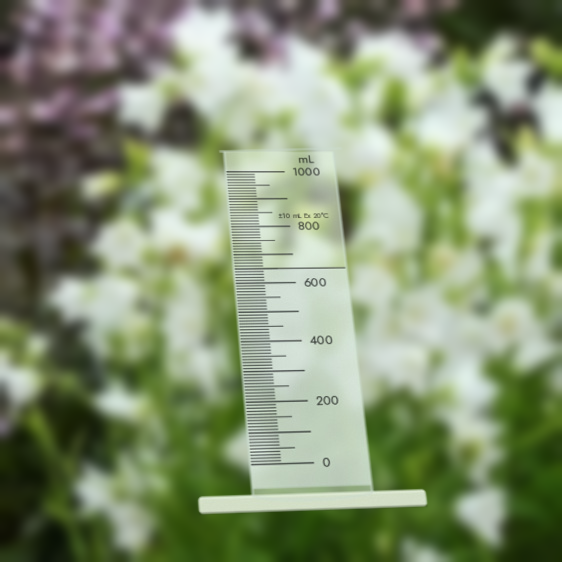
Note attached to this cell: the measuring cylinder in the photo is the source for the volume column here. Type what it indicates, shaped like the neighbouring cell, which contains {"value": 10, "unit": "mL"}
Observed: {"value": 650, "unit": "mL"}
